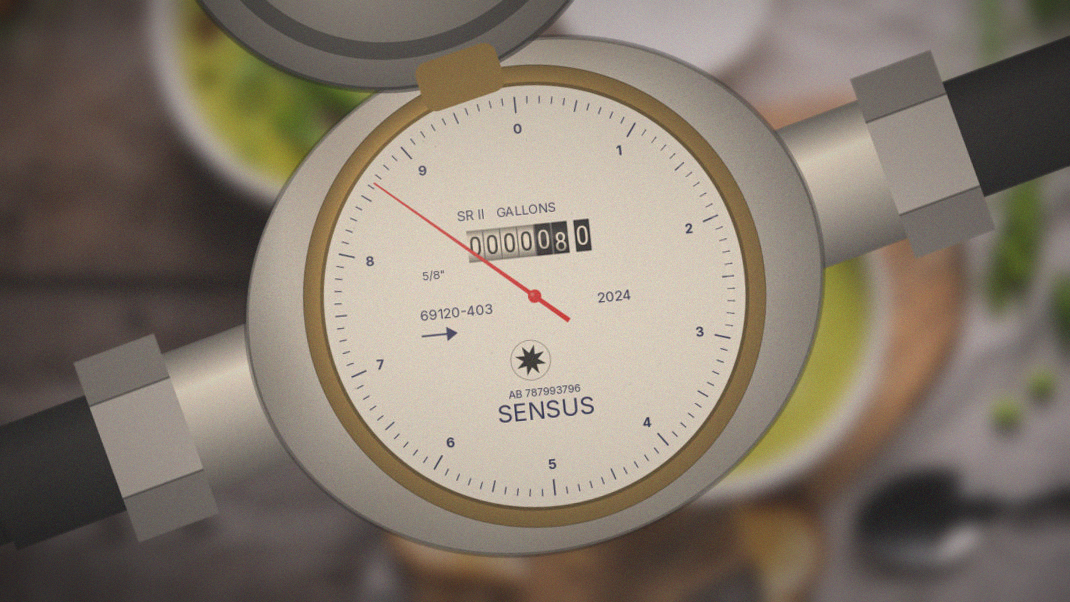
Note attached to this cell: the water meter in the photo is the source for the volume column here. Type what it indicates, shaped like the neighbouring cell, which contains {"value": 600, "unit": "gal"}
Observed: {"value": 78.6, "unit": "gal"}
